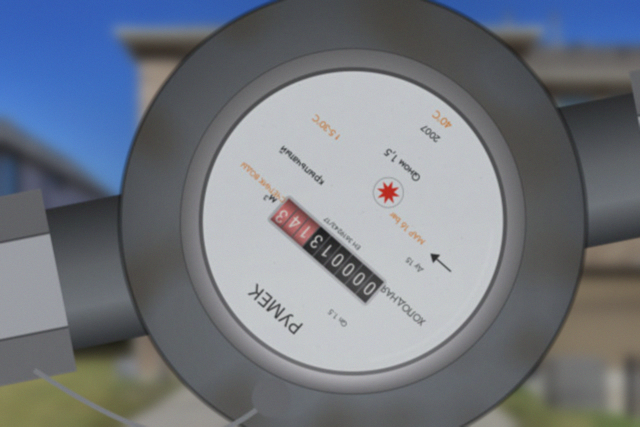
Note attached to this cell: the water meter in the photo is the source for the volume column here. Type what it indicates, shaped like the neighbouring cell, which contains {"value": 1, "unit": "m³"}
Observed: {"value": 13.143, "unit": "m³"}
